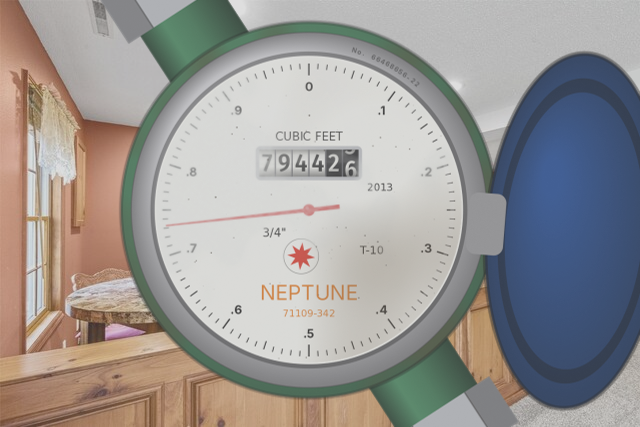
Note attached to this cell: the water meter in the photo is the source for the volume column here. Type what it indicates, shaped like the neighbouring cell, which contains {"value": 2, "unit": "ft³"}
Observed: {"value": 794425.73, "unit": "ft³"}
